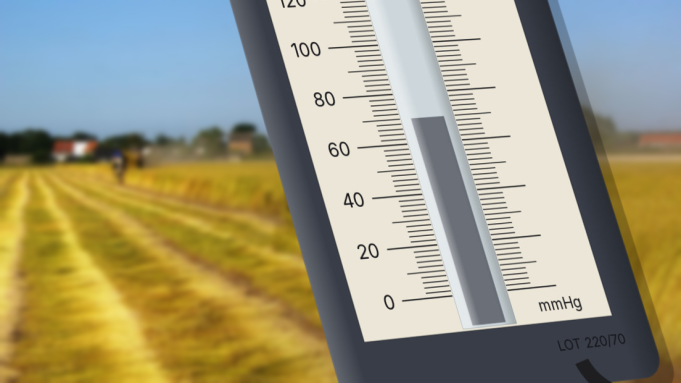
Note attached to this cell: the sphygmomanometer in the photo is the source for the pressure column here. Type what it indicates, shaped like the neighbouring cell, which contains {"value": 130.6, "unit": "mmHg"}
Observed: {"value": 70, "unit": "mmHg"}
